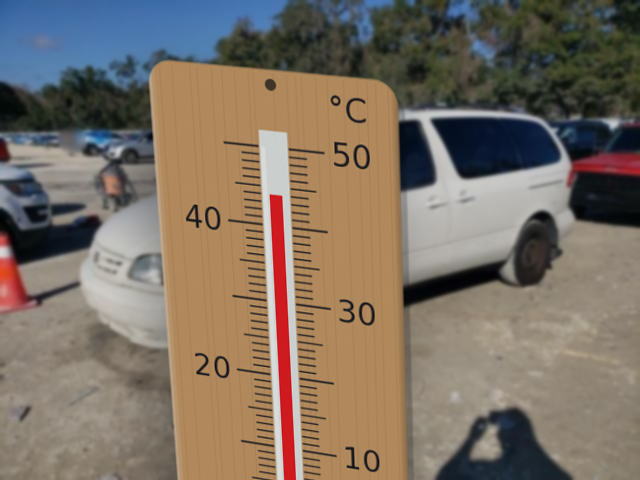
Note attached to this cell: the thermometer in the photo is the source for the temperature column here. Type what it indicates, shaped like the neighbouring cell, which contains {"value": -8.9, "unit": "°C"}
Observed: {"value": 44, "unit": "°C"}
